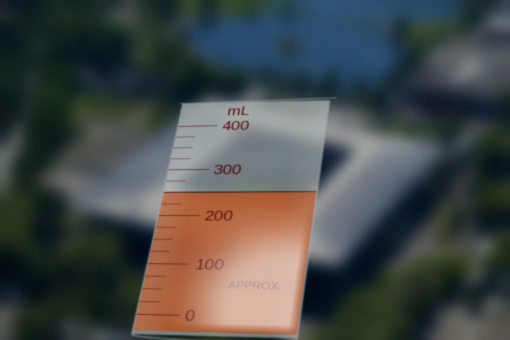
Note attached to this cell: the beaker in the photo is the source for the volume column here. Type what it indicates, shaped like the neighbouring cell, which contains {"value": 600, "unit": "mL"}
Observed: {"value": 250, "unit": "mL"}
